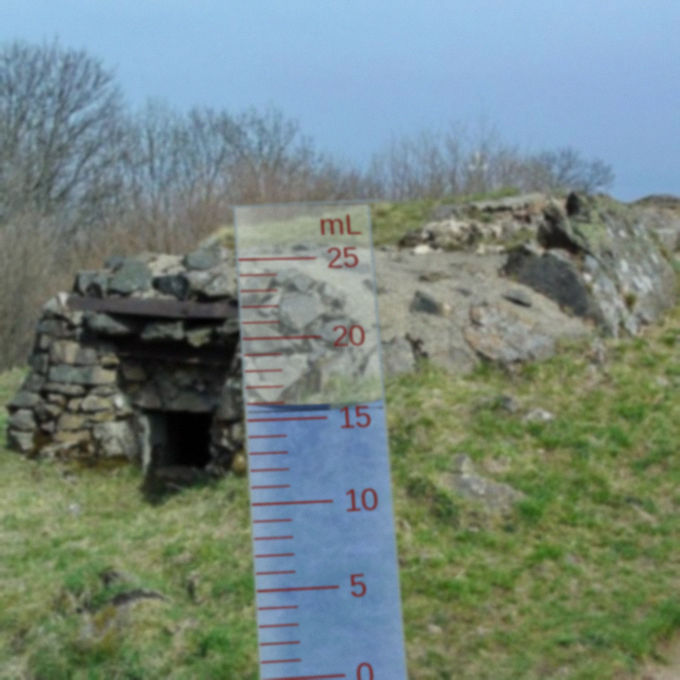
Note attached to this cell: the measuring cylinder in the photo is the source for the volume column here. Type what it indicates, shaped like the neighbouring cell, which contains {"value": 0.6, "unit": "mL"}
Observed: {"value": 15.5, "unit": "mL"}
